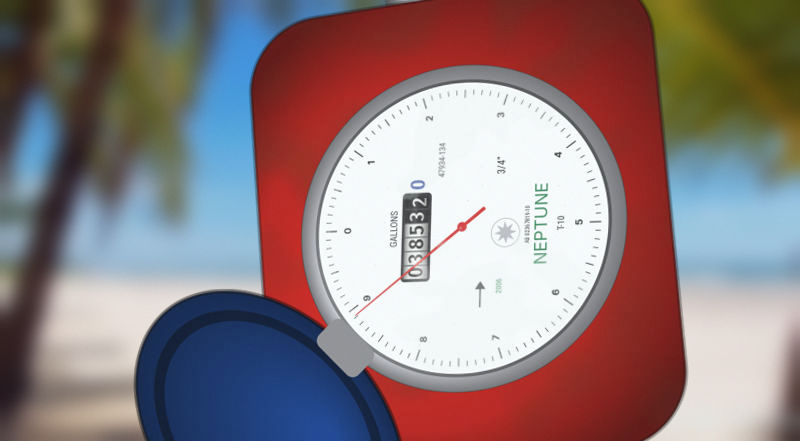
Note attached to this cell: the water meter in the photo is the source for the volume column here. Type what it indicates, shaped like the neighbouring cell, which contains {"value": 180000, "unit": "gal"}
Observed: {"value": 385318.9, "unit": "gal"}
